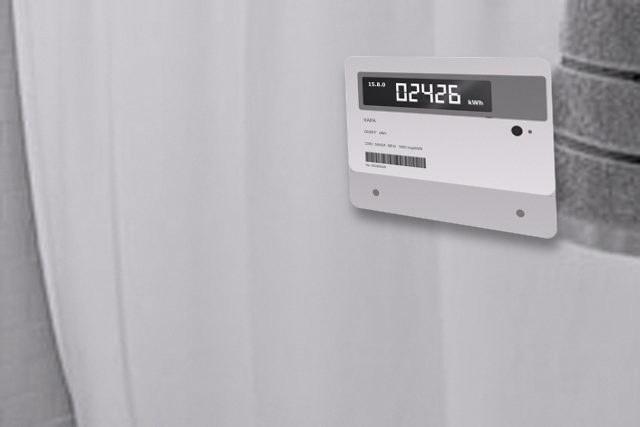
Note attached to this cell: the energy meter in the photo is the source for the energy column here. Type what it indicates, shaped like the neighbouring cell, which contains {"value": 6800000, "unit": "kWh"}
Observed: {"value": 2426, "unit": "kWh"}
